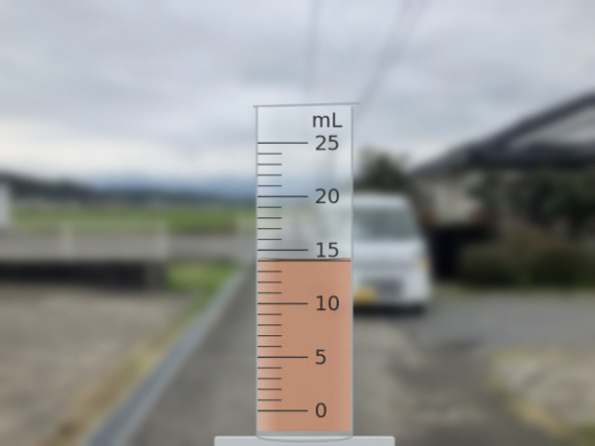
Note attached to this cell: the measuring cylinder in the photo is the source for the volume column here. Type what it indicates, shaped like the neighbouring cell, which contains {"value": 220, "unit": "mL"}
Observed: {"value": 14, "unit": "mL"}
